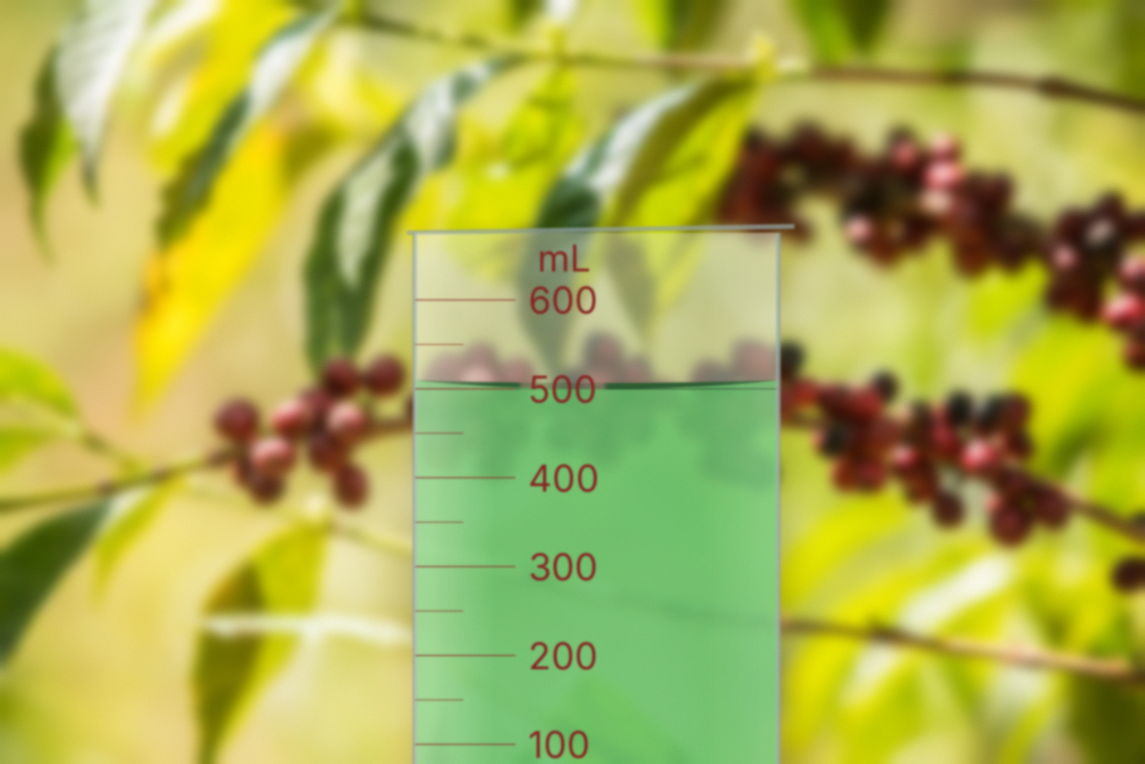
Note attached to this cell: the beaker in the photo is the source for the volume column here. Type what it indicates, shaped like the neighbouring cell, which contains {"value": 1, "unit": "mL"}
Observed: {"value": 500, "unit": "mL"}
